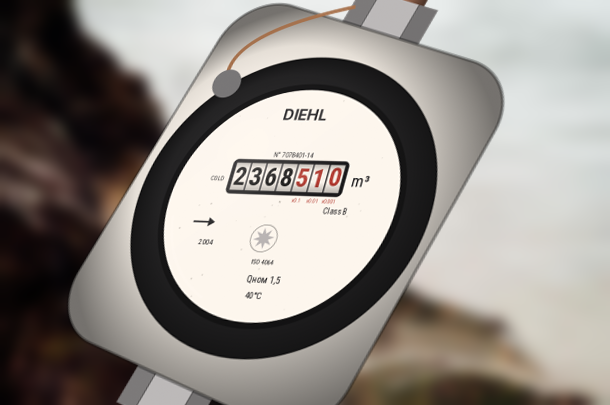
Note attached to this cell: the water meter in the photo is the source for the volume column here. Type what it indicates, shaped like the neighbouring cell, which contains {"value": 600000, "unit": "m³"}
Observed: {"value": 2368.510, "unit": "m³"}
